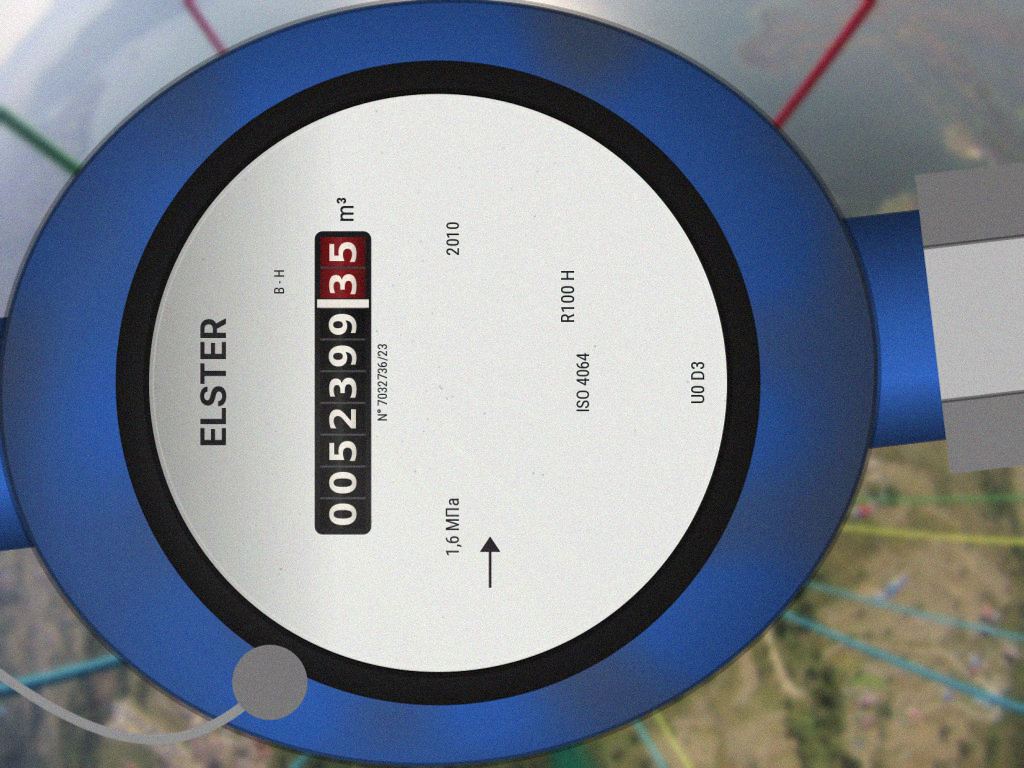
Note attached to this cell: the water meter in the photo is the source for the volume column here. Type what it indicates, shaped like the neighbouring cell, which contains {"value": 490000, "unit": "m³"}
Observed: {"value": 52399.35, "unit": "m³"}
